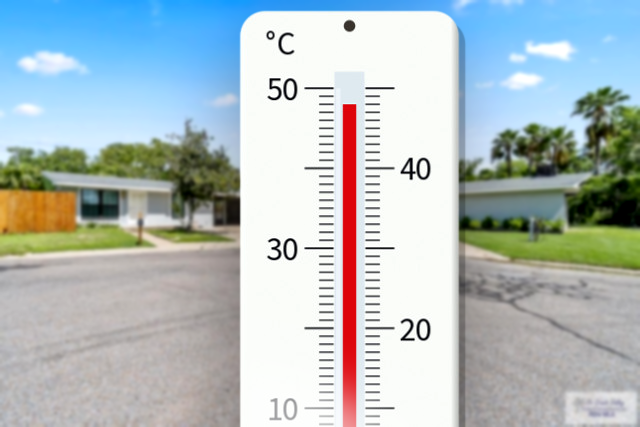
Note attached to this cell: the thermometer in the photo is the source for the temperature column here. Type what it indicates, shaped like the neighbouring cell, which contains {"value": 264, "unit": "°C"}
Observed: {"value": 48, "unit": "°C"}
